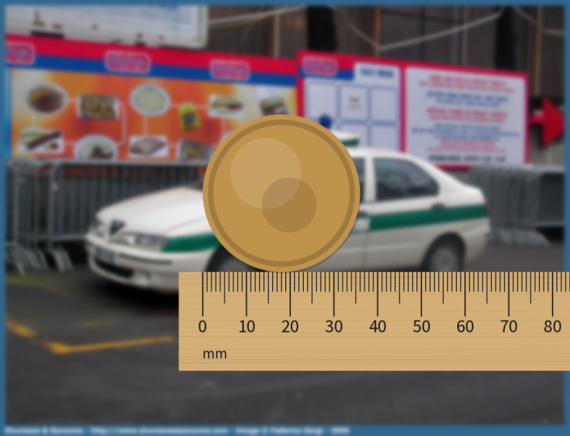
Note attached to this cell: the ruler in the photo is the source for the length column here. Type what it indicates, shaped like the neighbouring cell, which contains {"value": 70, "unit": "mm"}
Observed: {"value": 36, "unit": "mm"}
